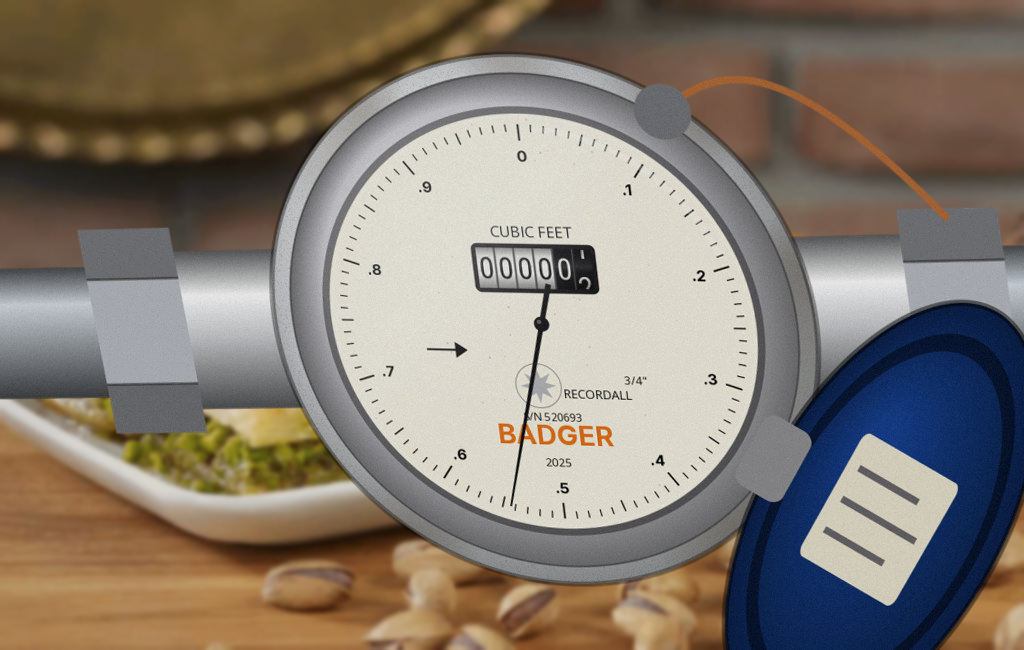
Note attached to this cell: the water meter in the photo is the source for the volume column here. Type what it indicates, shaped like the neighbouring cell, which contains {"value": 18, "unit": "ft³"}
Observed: {"value": 1.54, "unit": "ft³"}
